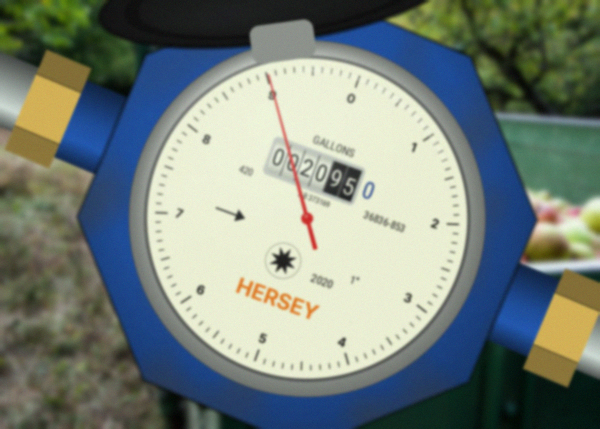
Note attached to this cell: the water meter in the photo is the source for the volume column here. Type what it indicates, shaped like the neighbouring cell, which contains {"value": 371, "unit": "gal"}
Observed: {"value": 20949.0, "unit": "gal"}
